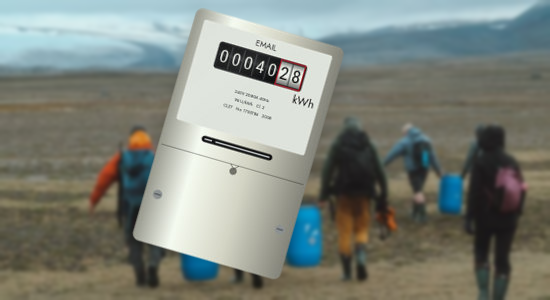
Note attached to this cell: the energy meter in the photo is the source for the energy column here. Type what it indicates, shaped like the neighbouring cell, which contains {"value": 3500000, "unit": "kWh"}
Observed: {"value": 40.28, "unit": "kWh"}
